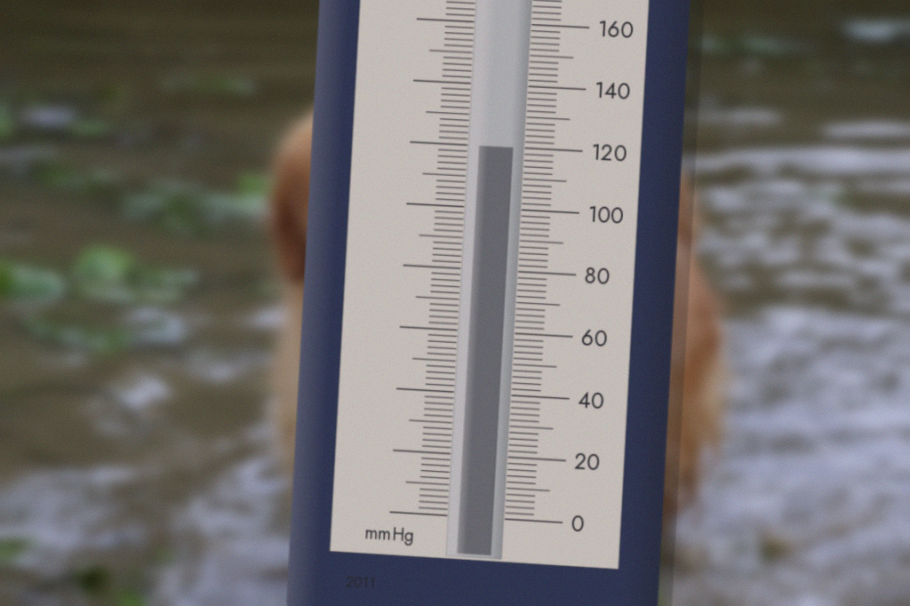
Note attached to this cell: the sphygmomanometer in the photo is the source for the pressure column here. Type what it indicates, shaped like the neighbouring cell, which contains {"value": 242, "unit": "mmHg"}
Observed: {"value": 120, "unit": "mmHg"}
